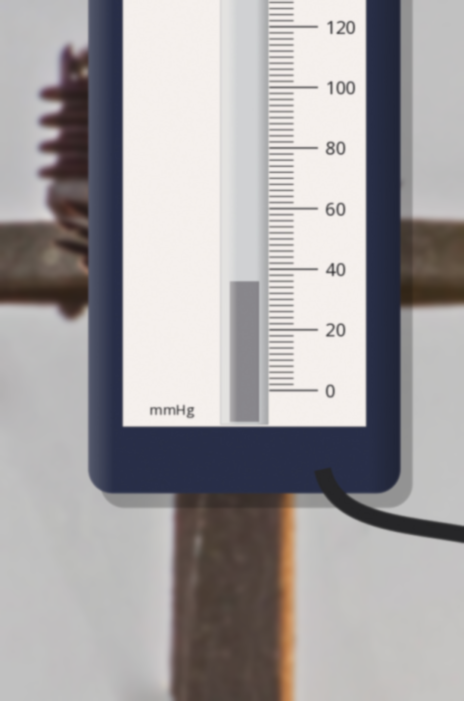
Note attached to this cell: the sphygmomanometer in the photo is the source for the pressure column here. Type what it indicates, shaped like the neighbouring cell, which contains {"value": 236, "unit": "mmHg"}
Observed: {"value": 36, "unit": "mmHg"}
